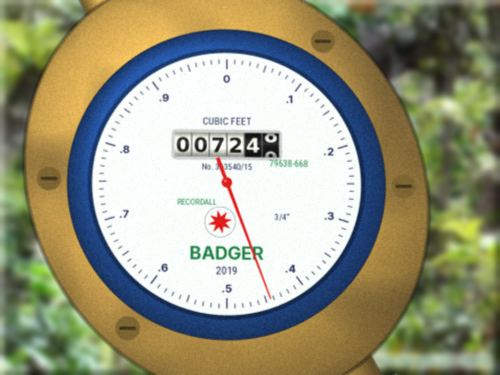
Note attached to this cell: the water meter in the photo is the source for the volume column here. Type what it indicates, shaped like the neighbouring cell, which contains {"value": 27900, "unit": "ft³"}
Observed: {"value": 7248.44, "unit": "ft³"}
